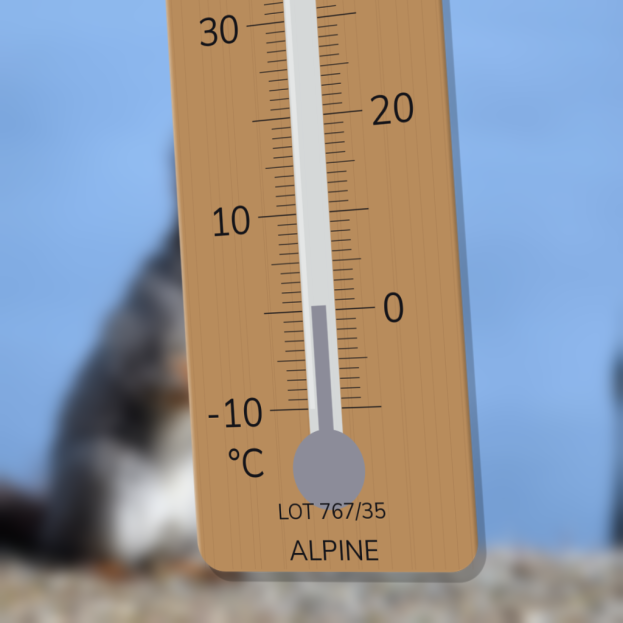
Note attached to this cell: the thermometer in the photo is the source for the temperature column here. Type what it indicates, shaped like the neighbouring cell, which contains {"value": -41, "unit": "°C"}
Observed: {"value": 0.5, "unit": "°C"}
